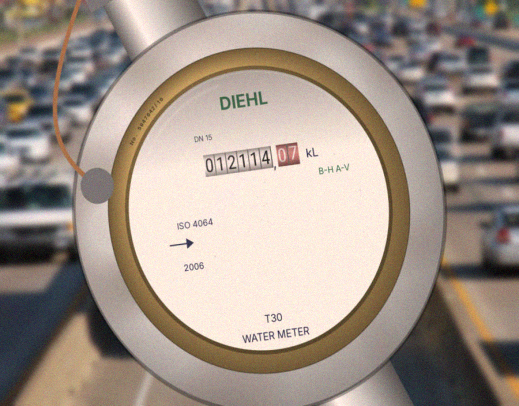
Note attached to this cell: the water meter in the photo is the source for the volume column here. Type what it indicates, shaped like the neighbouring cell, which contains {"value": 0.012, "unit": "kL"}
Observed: {"value": 12114.07, "unit": "kL"}
